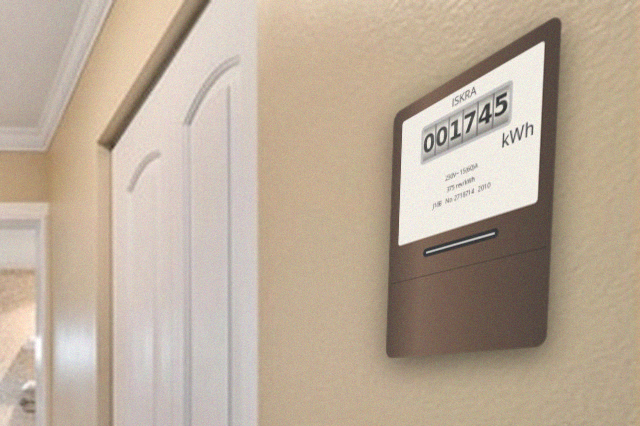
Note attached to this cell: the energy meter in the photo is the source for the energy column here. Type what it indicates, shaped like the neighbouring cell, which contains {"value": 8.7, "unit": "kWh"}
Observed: {"value": 1745, "unit": "kWh"}
